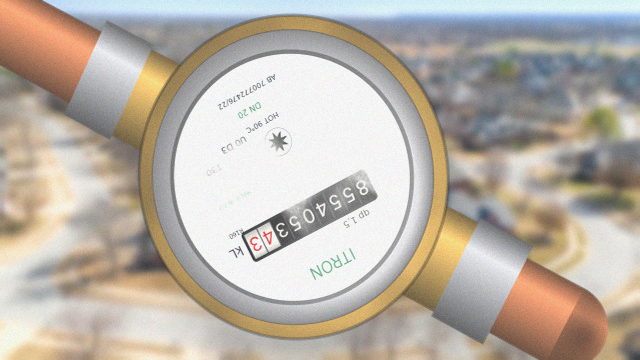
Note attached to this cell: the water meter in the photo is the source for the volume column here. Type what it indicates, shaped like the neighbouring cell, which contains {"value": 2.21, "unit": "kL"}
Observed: {"value": 8554053.43, "unit": "kL"}
